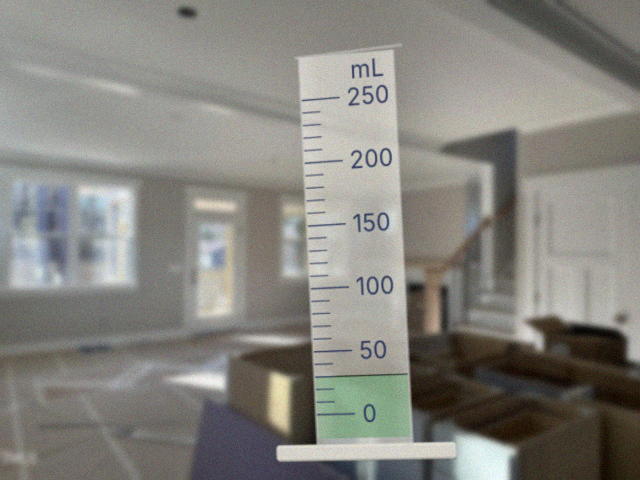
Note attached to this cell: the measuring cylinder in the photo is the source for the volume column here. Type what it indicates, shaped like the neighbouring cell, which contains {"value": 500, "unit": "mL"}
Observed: {"value": 30, "unit": "mL"}
